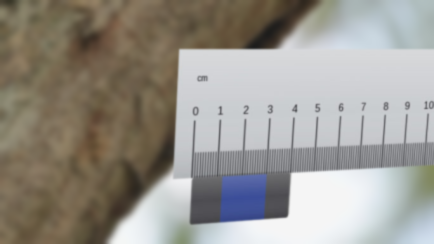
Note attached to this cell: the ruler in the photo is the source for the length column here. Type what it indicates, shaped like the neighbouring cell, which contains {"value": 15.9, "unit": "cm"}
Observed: {"value": 4, "unit": "cm"}
